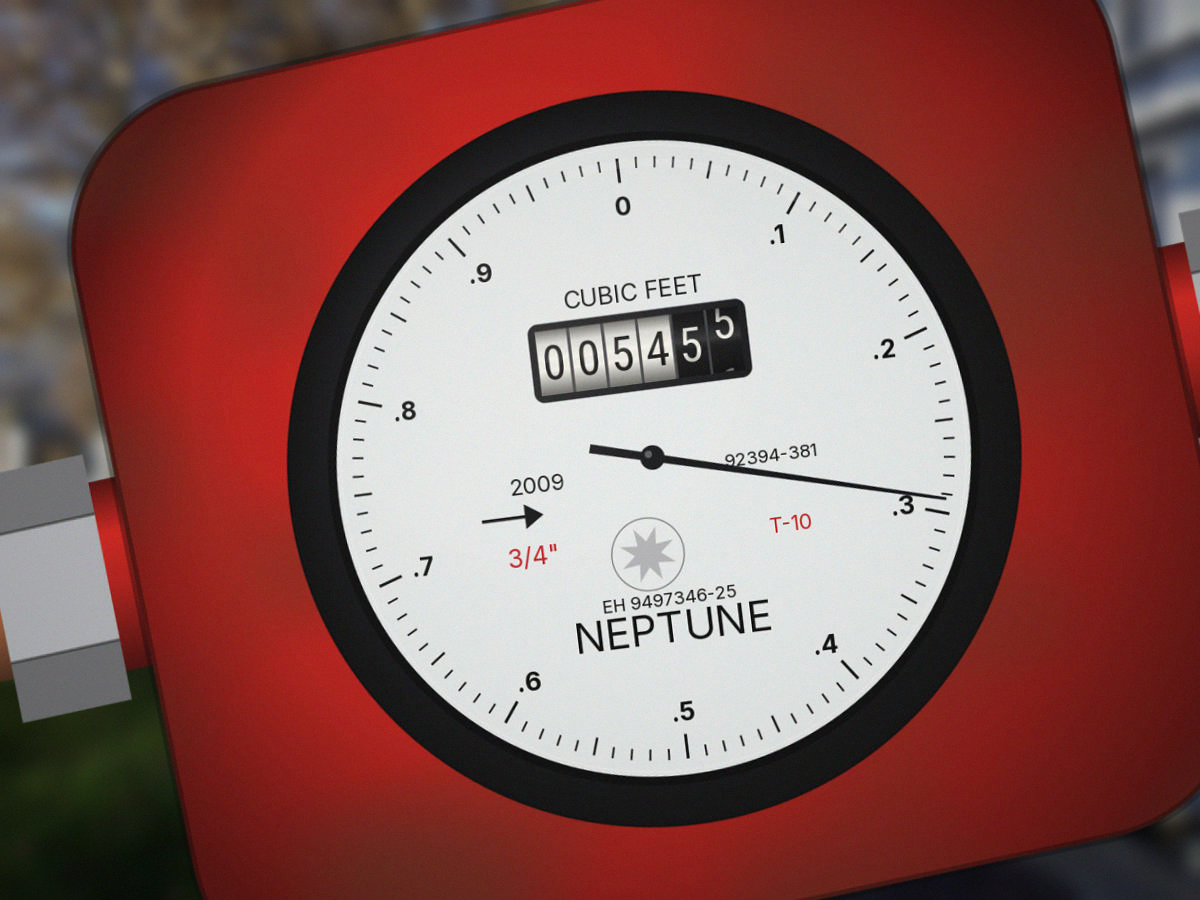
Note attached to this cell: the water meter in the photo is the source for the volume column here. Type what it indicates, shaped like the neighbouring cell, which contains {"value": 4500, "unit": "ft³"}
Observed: {"value": 5455.29, "unit": "ft³"}
